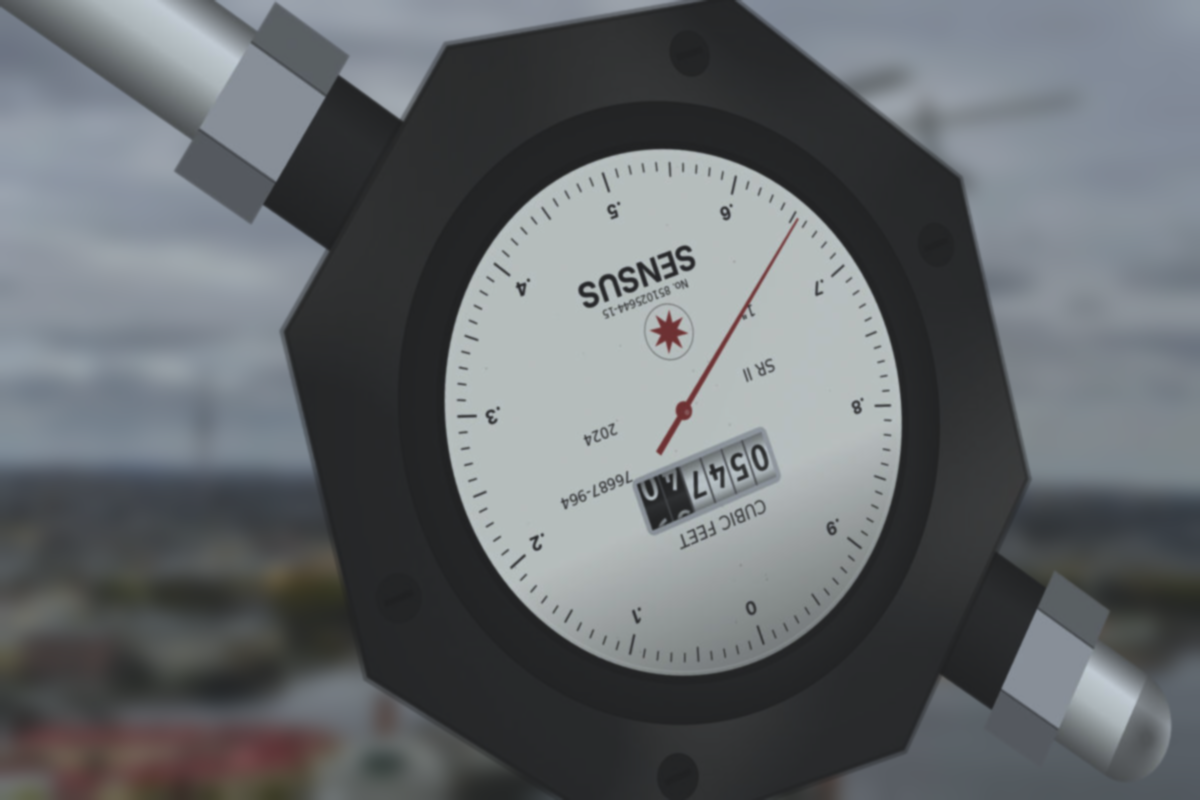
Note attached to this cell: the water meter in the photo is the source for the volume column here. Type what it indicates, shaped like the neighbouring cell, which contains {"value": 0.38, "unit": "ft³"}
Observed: {"value": 54739.65, "unit": "ft³"}
